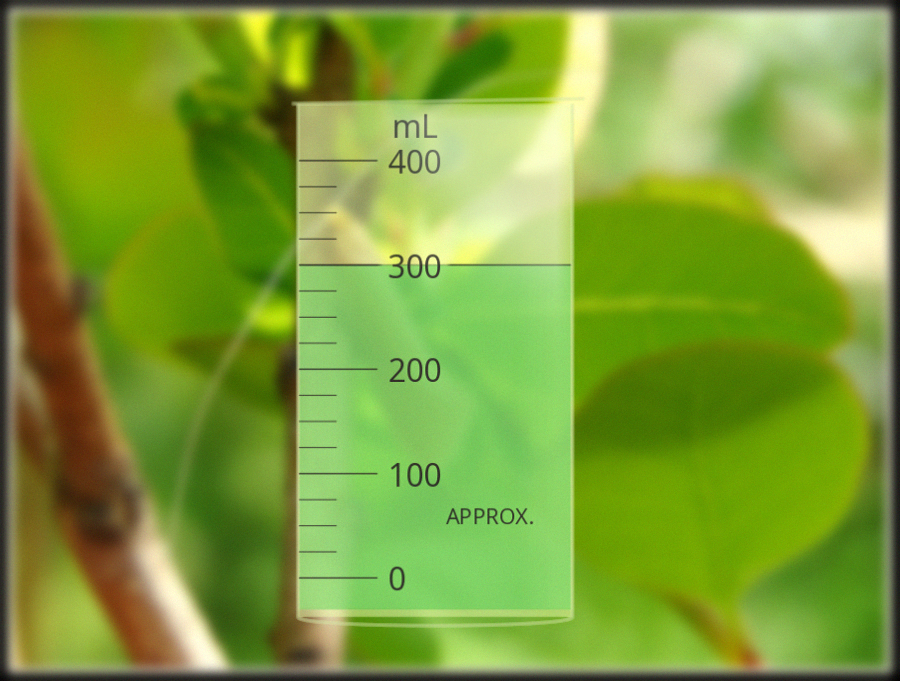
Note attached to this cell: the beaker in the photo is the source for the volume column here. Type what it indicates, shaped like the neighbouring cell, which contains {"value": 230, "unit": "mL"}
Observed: {"value": 300, "unit": "mL"}
